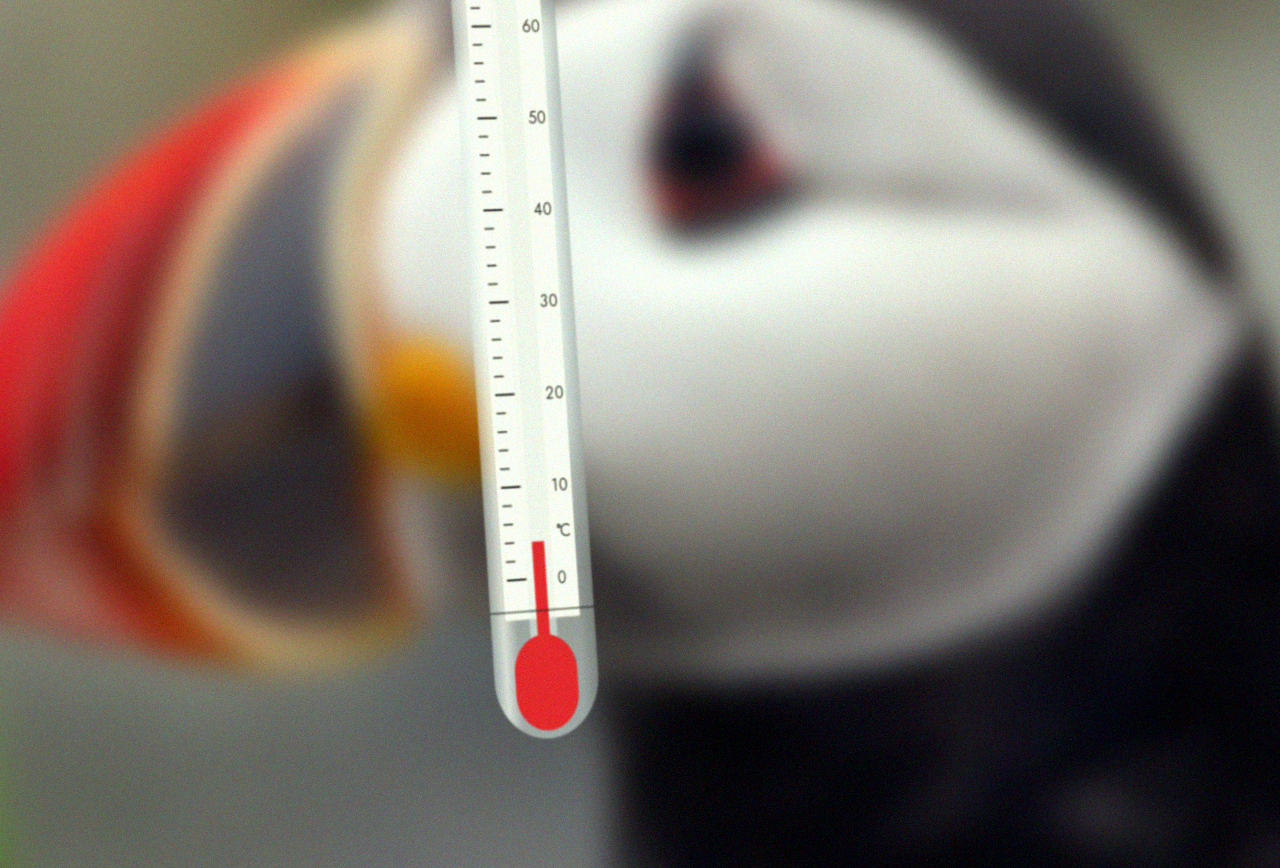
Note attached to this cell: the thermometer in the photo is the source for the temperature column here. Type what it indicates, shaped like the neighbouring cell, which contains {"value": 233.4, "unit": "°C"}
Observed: {"value": 4, "unit": "°C"}
